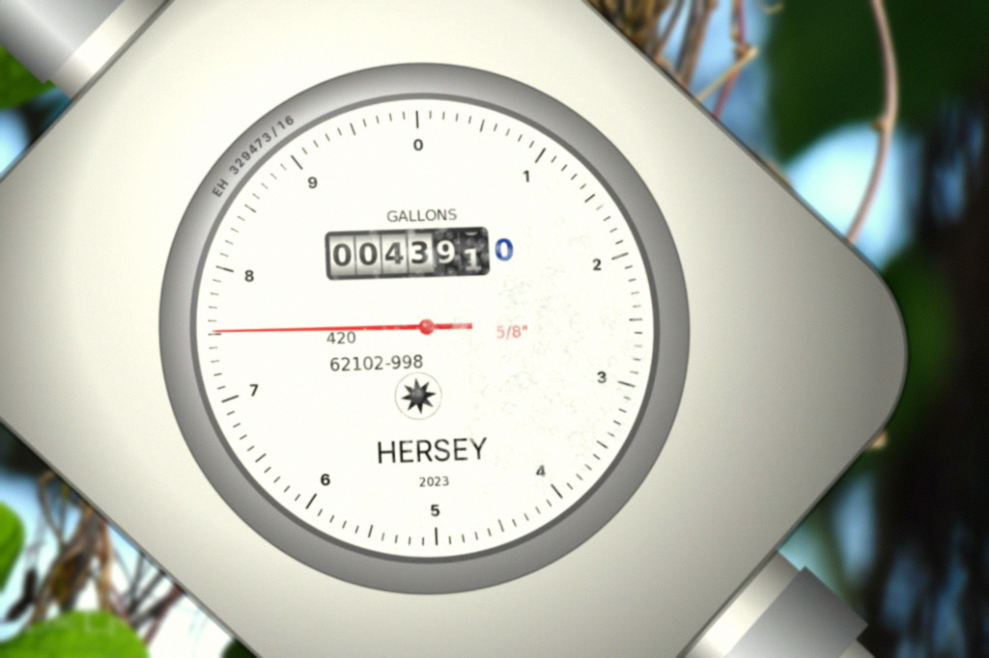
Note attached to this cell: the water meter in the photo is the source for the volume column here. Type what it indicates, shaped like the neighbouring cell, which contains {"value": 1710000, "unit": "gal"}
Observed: {"value": 43907.5, "unit": "gal"}
